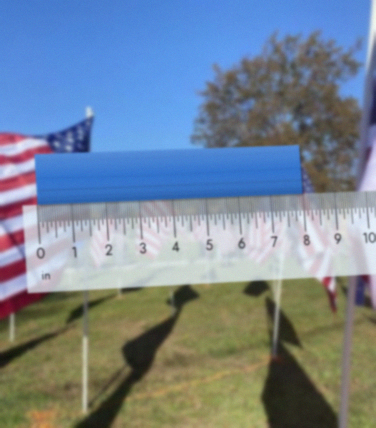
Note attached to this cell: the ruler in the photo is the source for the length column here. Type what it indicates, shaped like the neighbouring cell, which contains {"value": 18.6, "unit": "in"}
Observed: {"value": 8, "unit": "in"}
